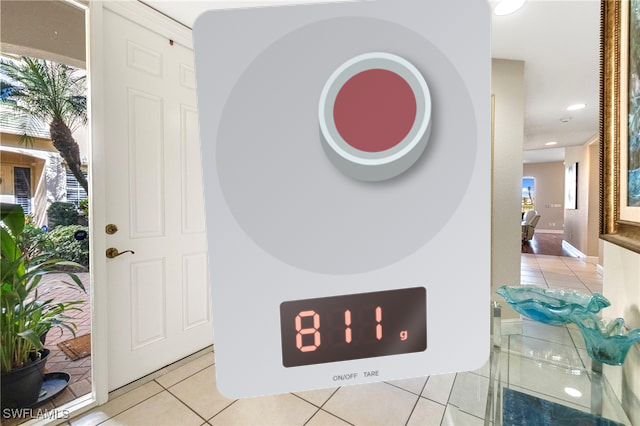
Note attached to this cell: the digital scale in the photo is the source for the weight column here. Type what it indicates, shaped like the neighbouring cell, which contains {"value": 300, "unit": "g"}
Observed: {"value": 811, "unit": "g"}
